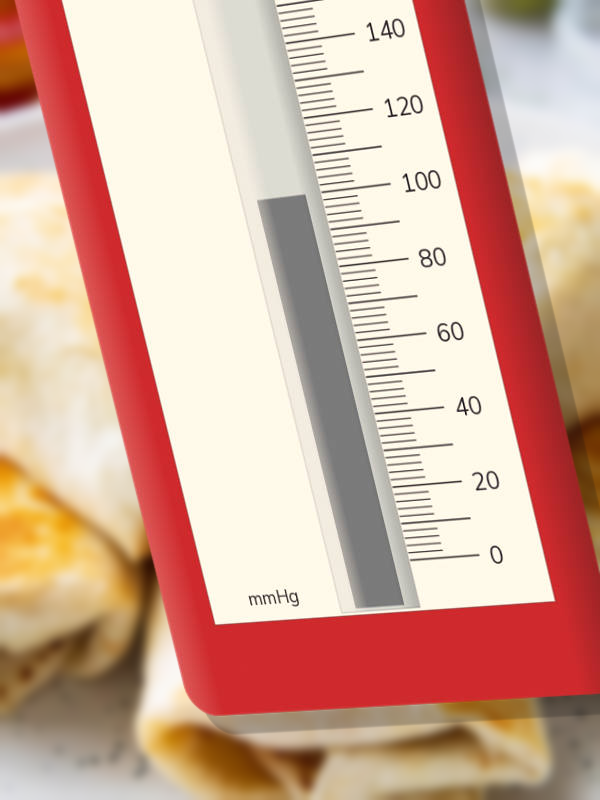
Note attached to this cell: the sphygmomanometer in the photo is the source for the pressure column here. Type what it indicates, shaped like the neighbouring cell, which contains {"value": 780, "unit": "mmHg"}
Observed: {"value": 100, "unit": "mmHg"}
